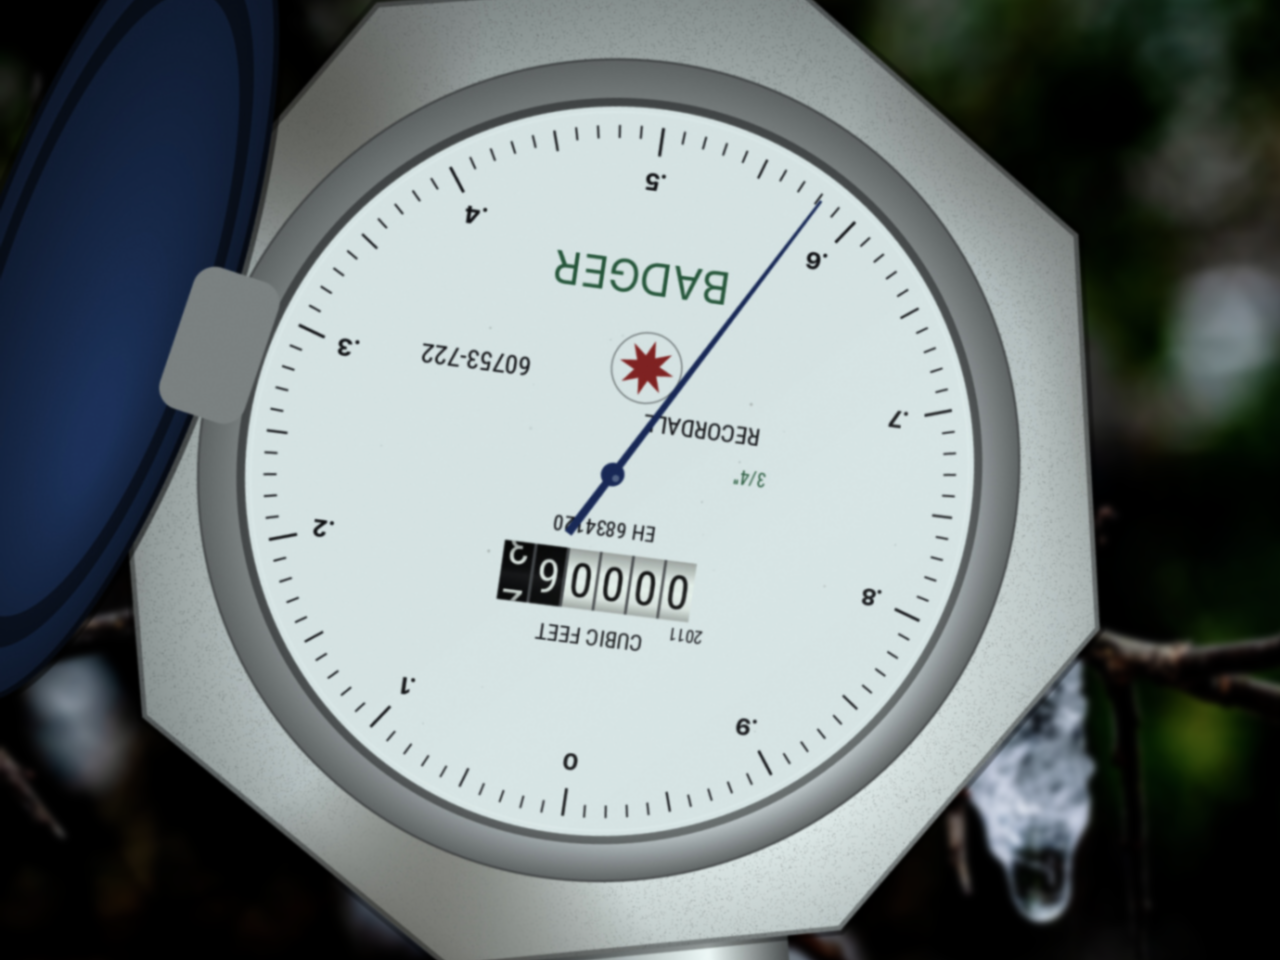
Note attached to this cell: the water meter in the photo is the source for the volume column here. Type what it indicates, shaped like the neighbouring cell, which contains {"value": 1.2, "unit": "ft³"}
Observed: {"value": 62.58, "unit": "ft³"}
